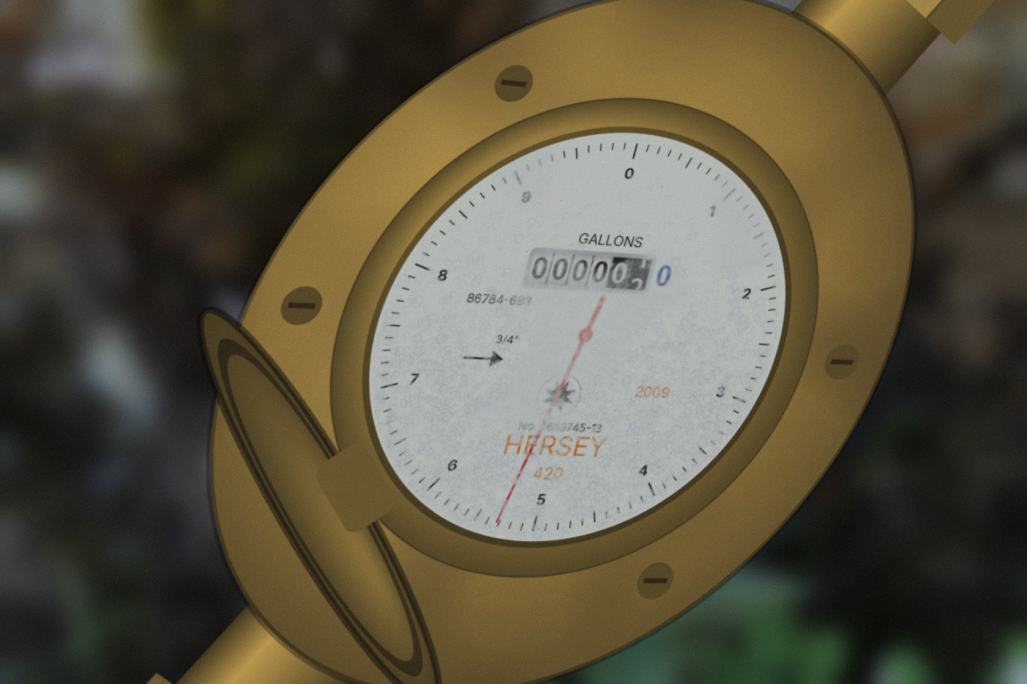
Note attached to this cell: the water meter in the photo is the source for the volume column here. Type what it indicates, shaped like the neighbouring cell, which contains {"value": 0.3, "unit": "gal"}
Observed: {"value": 15.3, "unit": "gal"}
